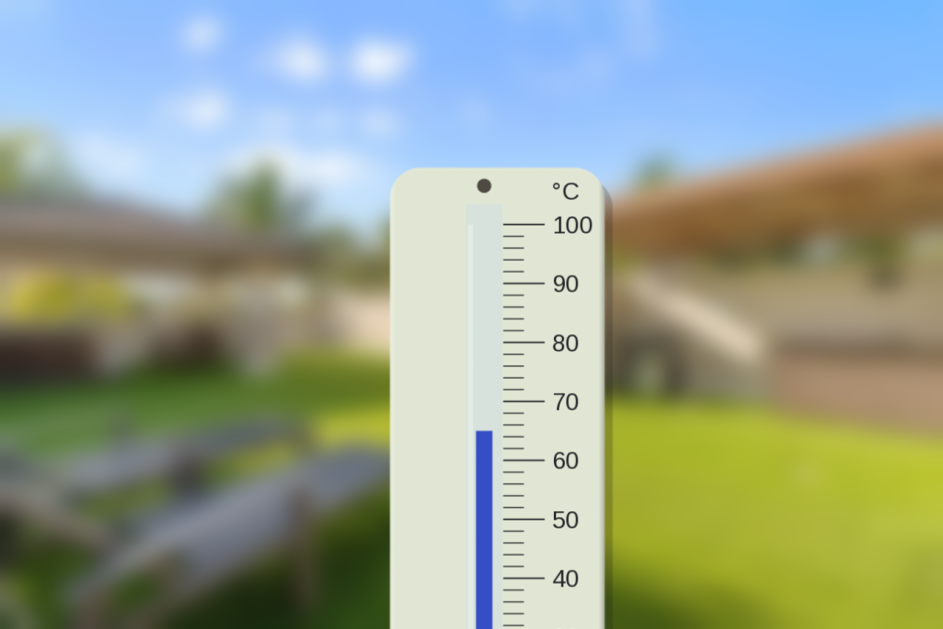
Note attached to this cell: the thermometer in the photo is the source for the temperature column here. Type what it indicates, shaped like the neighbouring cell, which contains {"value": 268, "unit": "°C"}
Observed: {"value": 65, "unit": "°C"}
